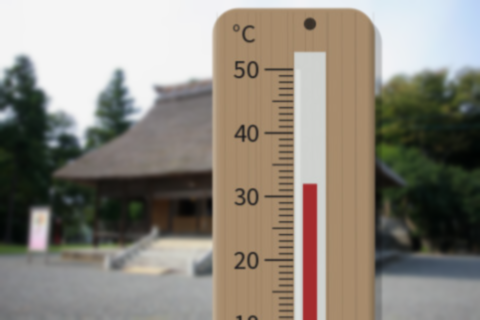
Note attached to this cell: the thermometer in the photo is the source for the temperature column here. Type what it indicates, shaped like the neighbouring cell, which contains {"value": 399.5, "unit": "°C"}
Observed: {"value": 32, "unit": "°C"}
